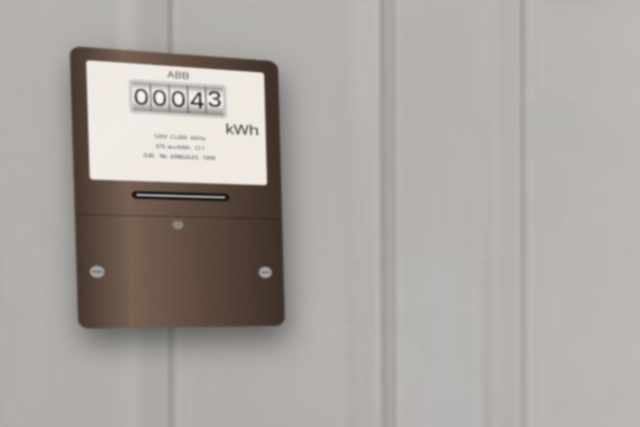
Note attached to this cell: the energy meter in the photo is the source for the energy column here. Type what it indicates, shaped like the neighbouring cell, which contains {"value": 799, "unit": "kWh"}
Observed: {"value": 43, "unit": "kWh"}
